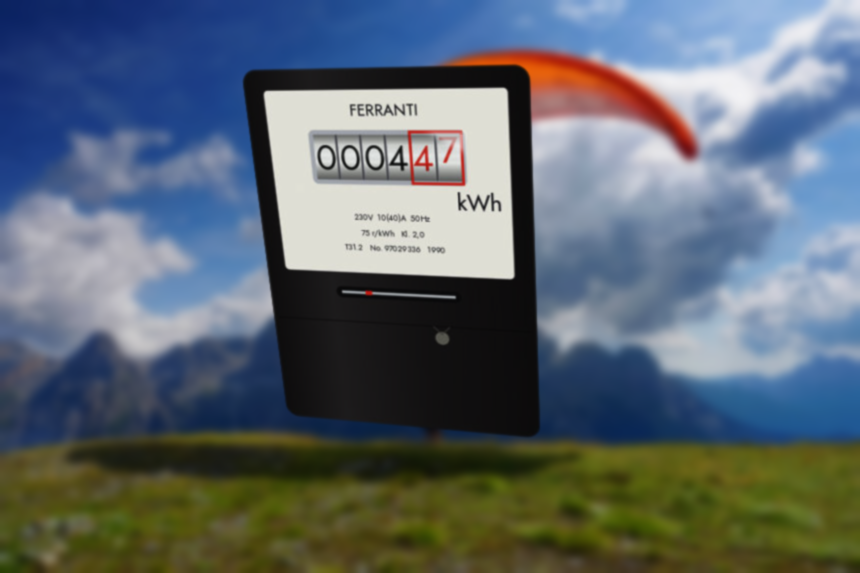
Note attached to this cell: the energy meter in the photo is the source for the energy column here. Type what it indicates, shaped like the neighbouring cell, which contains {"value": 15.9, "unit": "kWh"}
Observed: {"value": 4.47, "unit": "kWh"}
